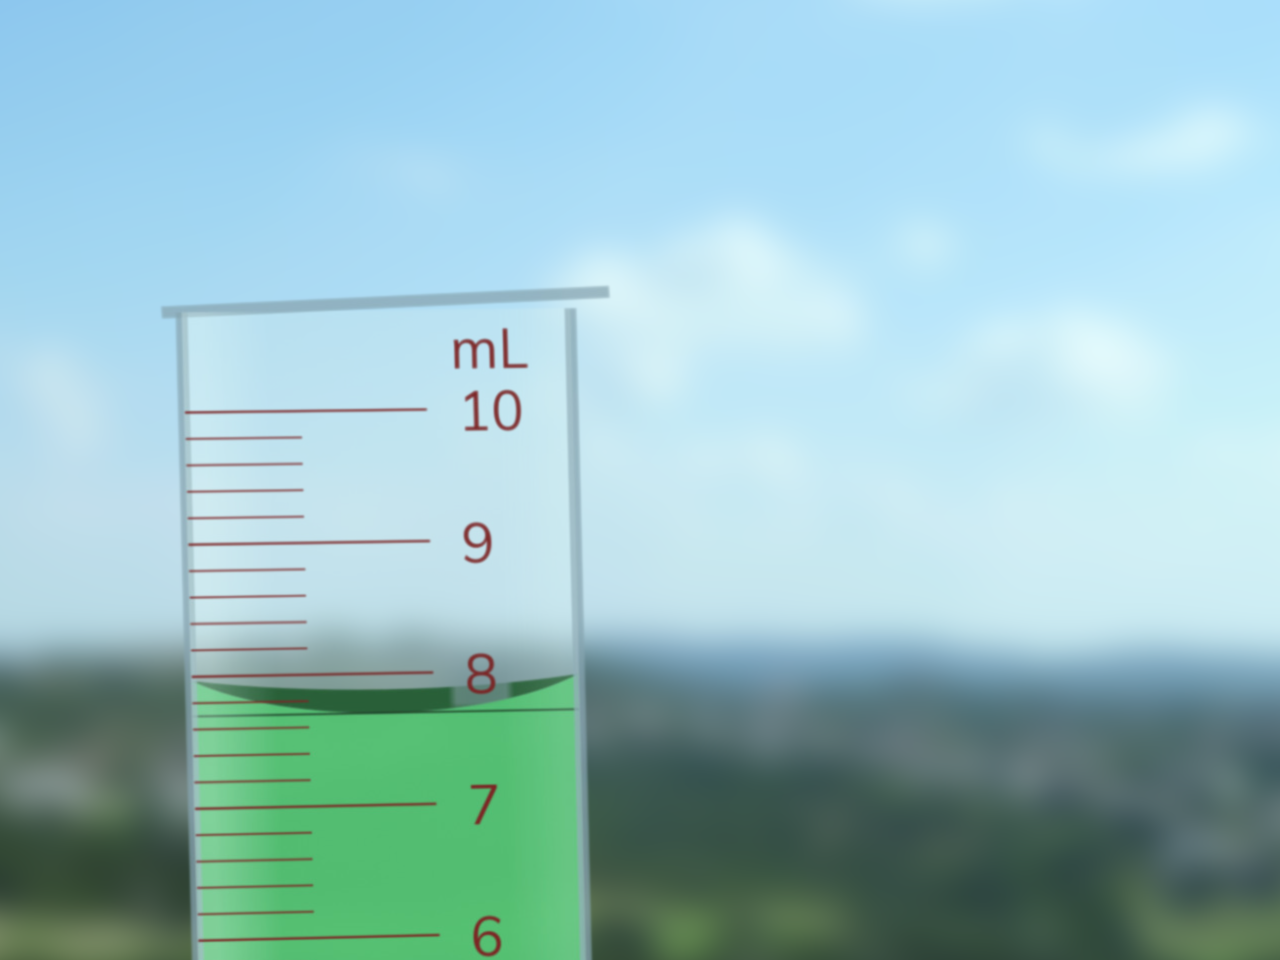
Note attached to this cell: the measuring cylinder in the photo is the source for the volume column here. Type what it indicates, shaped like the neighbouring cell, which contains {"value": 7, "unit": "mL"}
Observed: {"value": 7.7, "unit": "mL"}
